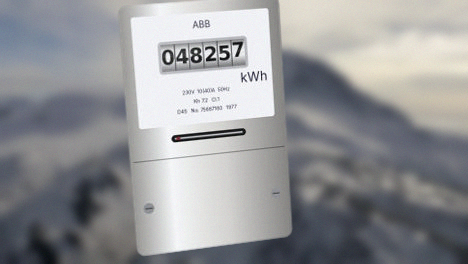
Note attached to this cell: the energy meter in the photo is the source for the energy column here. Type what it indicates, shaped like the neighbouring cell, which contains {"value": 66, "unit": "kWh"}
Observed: {"value": 48257, "unit": "kWh"}
